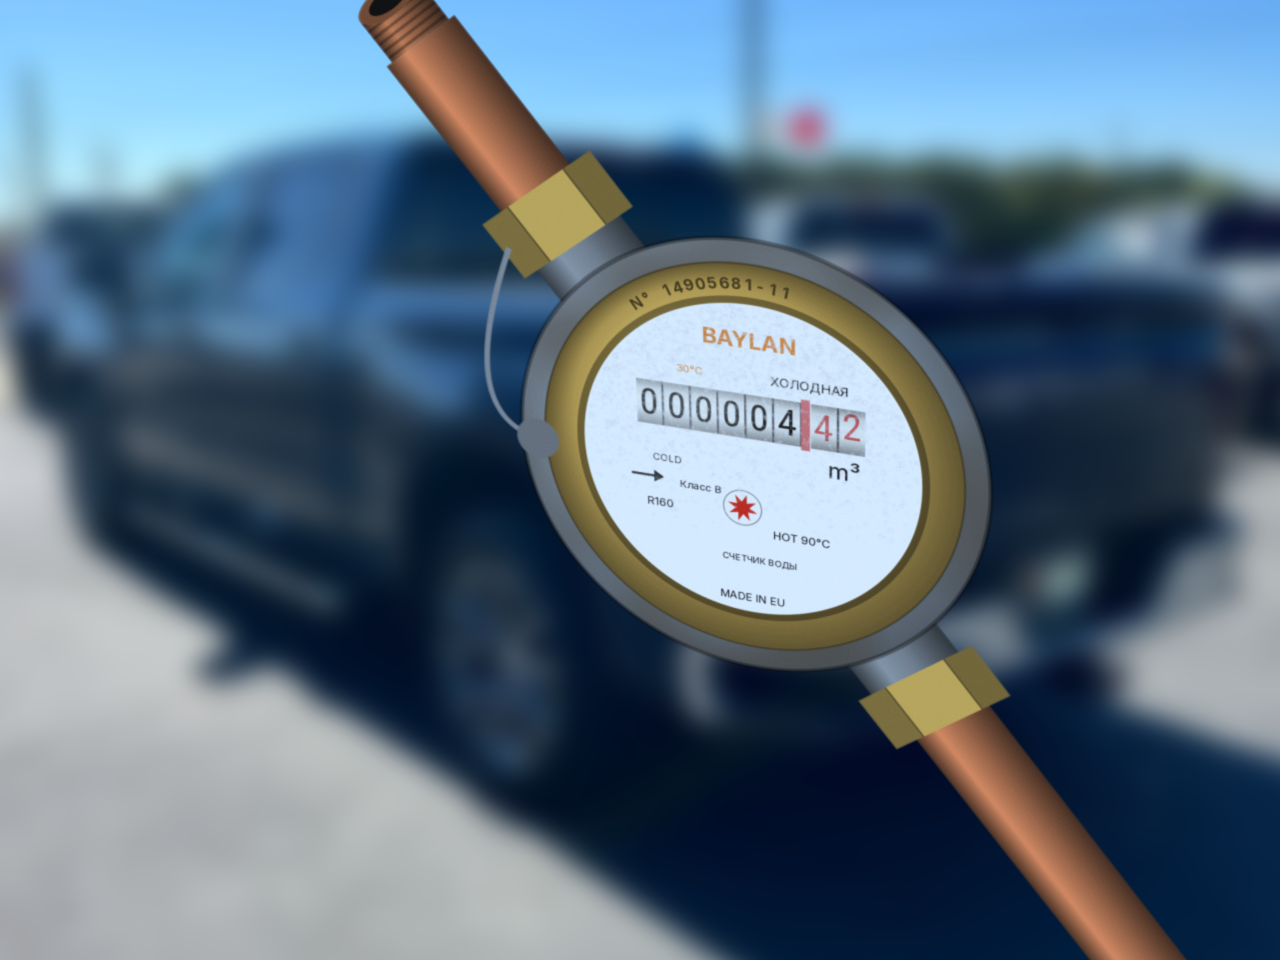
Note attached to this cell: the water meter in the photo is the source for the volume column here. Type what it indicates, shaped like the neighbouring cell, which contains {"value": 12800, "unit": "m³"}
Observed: {"value": 4.42, "unit": "m³"}
